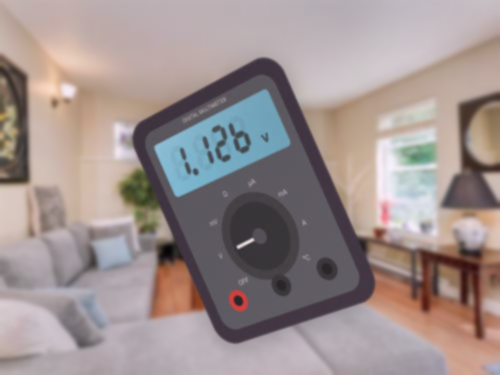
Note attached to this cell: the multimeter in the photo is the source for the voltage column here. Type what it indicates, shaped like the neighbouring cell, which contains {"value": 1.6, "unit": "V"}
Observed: {"value": 1.126, "unit": "V"}
